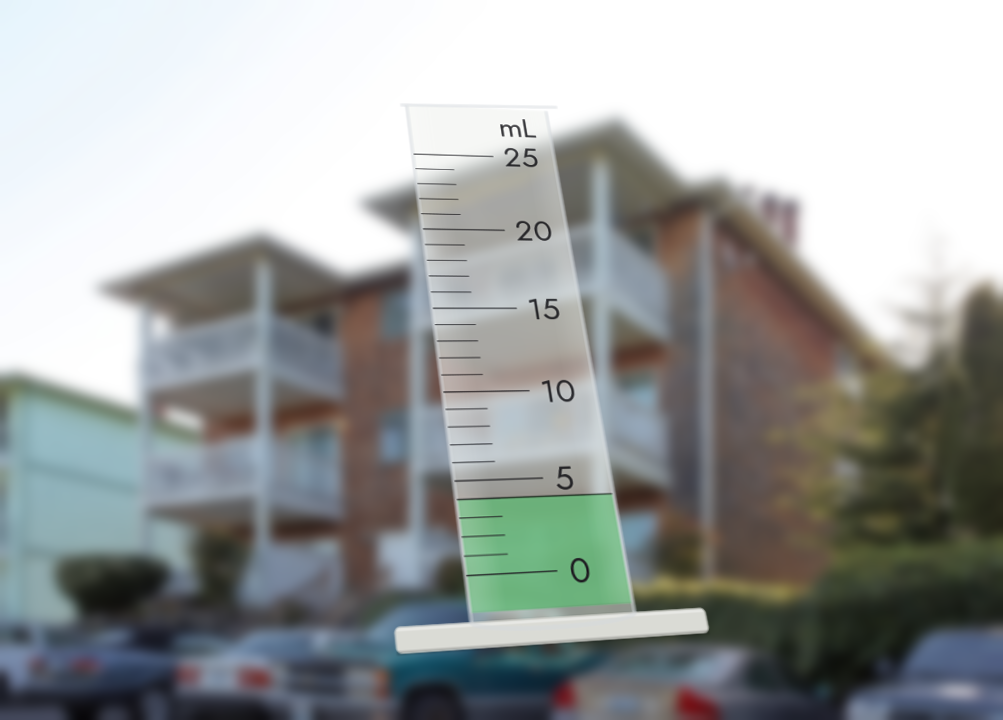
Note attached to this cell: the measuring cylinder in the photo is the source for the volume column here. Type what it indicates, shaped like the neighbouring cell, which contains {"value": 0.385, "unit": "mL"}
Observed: {"value": 4, "unit": "mL"}
